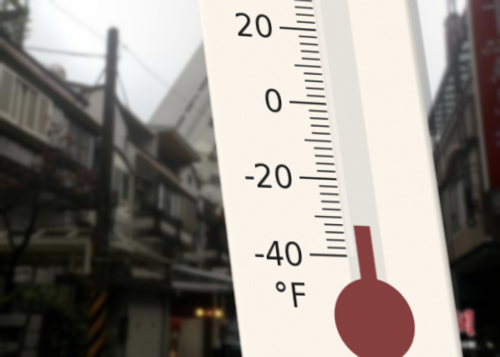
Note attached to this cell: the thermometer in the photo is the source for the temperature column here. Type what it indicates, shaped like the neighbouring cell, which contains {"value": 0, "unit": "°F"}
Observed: {"value": -32, "unit": "°F"}
